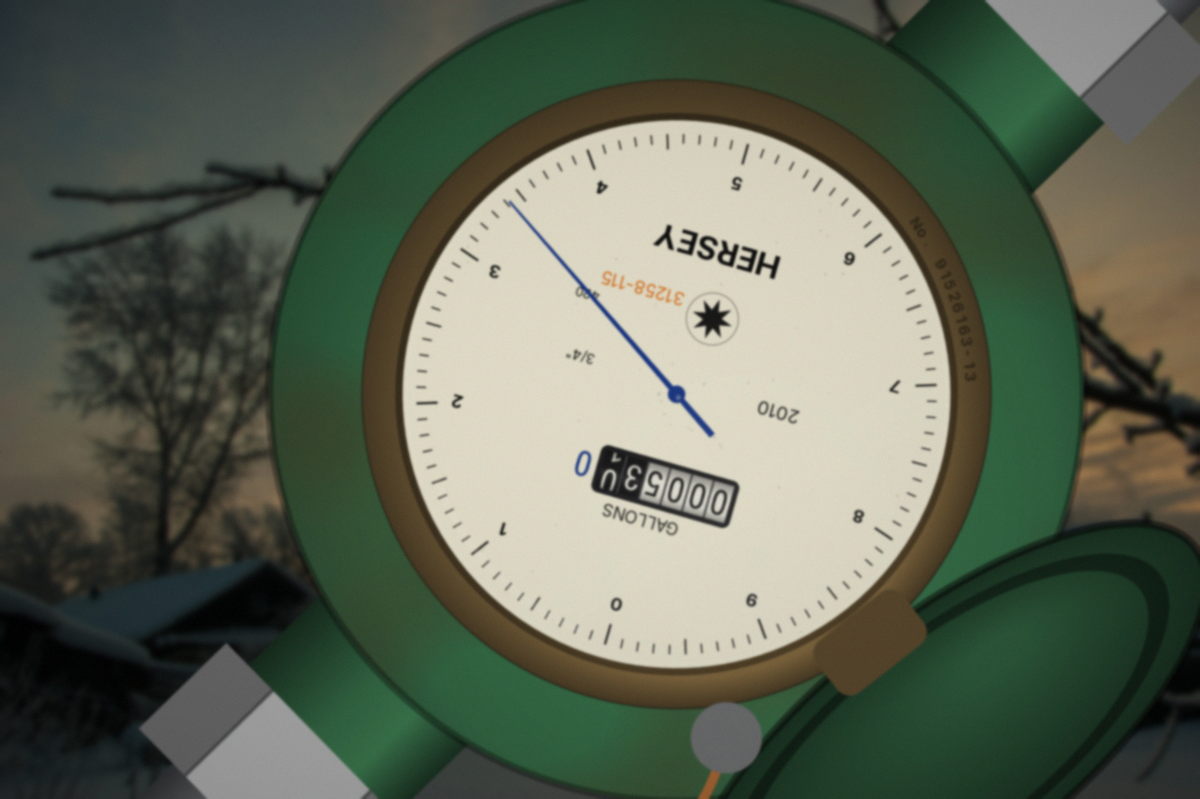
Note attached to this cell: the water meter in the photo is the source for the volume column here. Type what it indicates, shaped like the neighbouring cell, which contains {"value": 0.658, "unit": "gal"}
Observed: {"value": 5303.4, "unit": "gal"}
